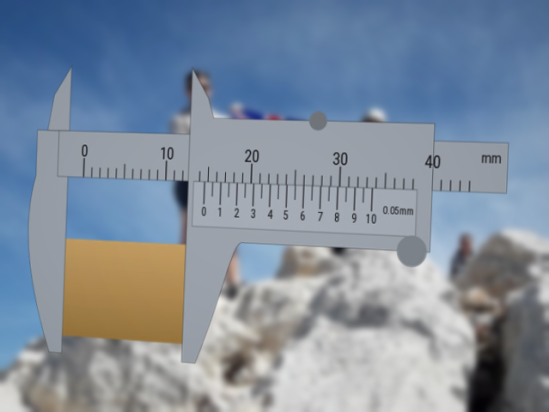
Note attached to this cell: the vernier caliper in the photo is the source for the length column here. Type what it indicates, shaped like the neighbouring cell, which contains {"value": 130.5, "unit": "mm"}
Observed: {"value": 14.6, "unit": "mm"}
